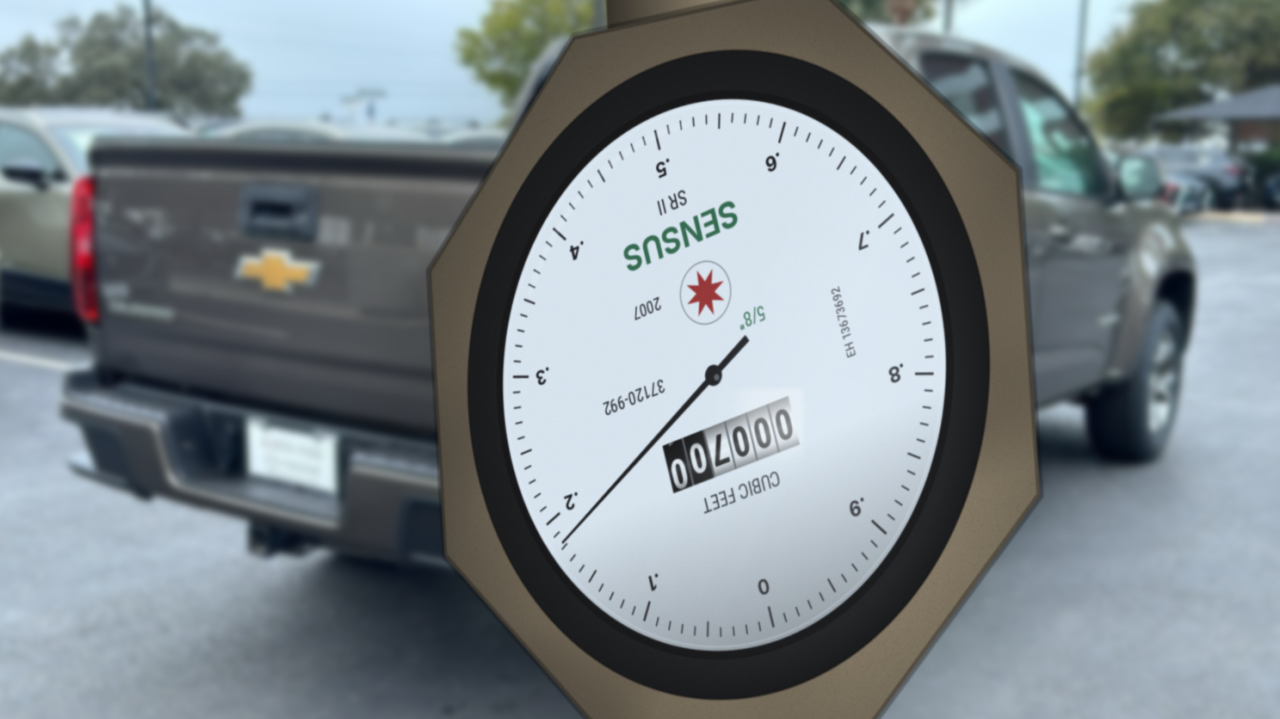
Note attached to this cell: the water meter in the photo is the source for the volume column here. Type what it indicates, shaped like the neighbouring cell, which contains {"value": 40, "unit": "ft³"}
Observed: {"value": 700.18, "unit": "ft³"}
